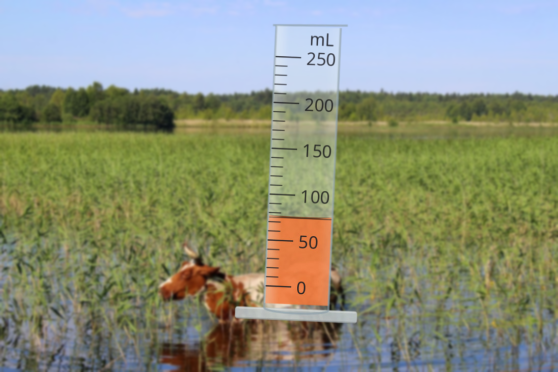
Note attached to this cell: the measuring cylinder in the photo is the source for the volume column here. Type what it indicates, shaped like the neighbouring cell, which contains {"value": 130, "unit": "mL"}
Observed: {"value": 75, "unit": "mL"}
